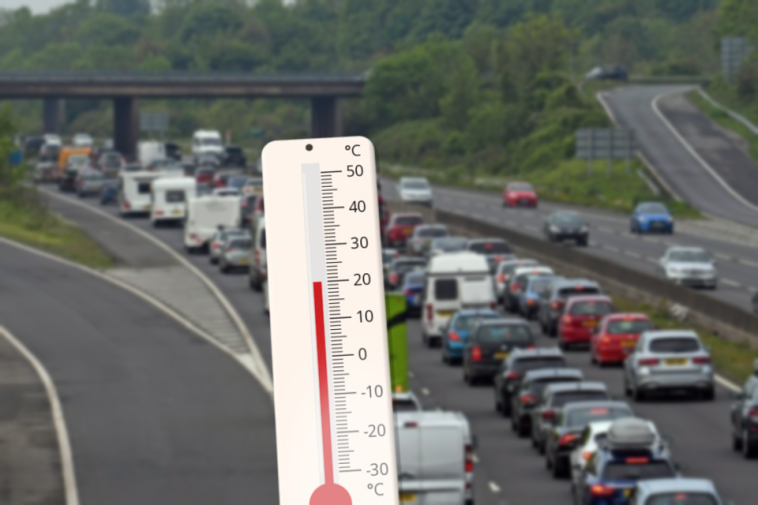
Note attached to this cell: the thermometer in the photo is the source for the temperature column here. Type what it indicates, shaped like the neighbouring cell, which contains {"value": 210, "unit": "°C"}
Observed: {"value": 20, "unit": "°C"}
